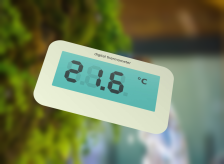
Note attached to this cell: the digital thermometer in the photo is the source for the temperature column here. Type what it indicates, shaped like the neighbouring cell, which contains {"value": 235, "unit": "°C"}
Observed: {"value": 21.6, "unit": "°C"}
